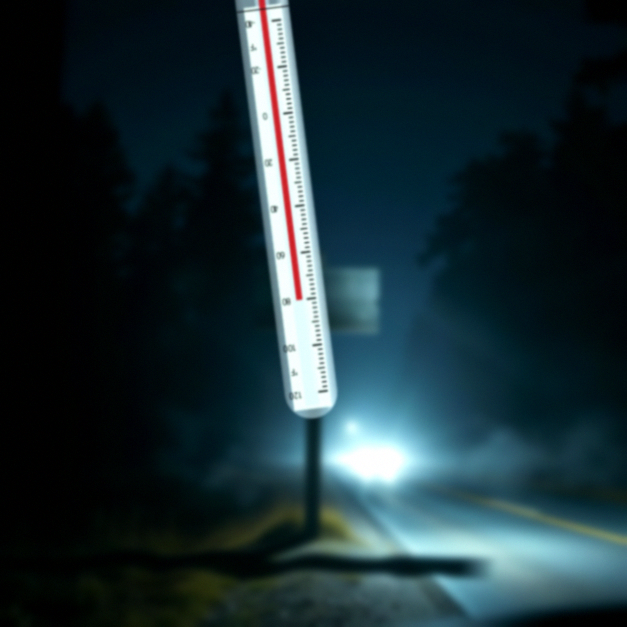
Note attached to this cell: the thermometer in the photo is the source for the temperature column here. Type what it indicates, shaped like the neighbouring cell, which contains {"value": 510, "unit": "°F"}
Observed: {"value": 80, "unit": "°F"}
